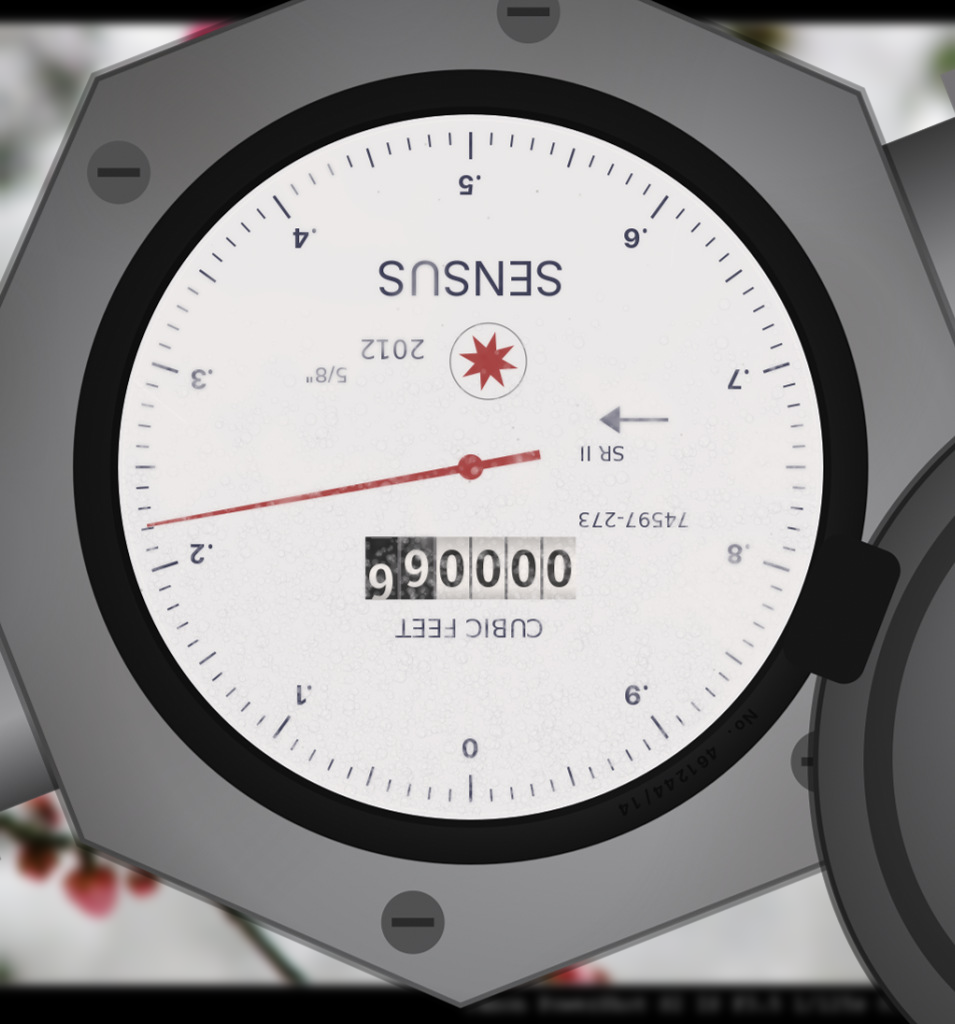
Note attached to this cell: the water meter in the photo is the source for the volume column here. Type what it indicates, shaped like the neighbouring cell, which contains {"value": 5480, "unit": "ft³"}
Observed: {"value": 66.22, "unit": "ft³"}
